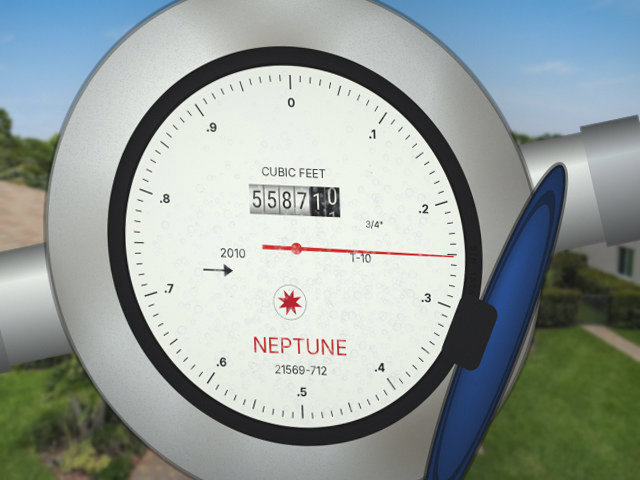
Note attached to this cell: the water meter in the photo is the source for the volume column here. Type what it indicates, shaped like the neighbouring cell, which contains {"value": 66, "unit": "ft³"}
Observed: {"value": 558710.25, "unit": "ft³"}
